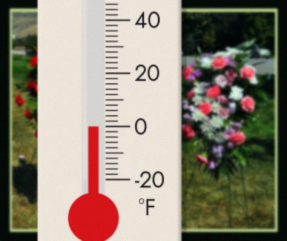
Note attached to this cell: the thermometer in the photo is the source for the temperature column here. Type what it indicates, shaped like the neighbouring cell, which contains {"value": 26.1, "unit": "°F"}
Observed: {"value": 0, "unit": "°F"}
